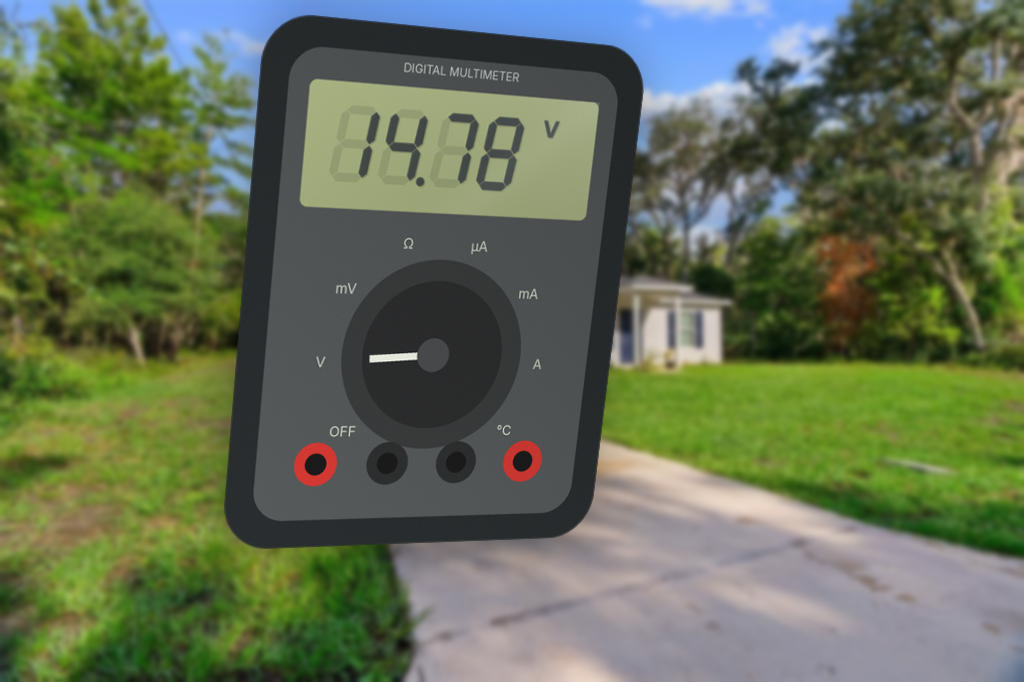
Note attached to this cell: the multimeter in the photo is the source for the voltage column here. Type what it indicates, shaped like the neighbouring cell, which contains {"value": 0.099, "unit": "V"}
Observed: {"value": 14.78, "unit": "V"}
